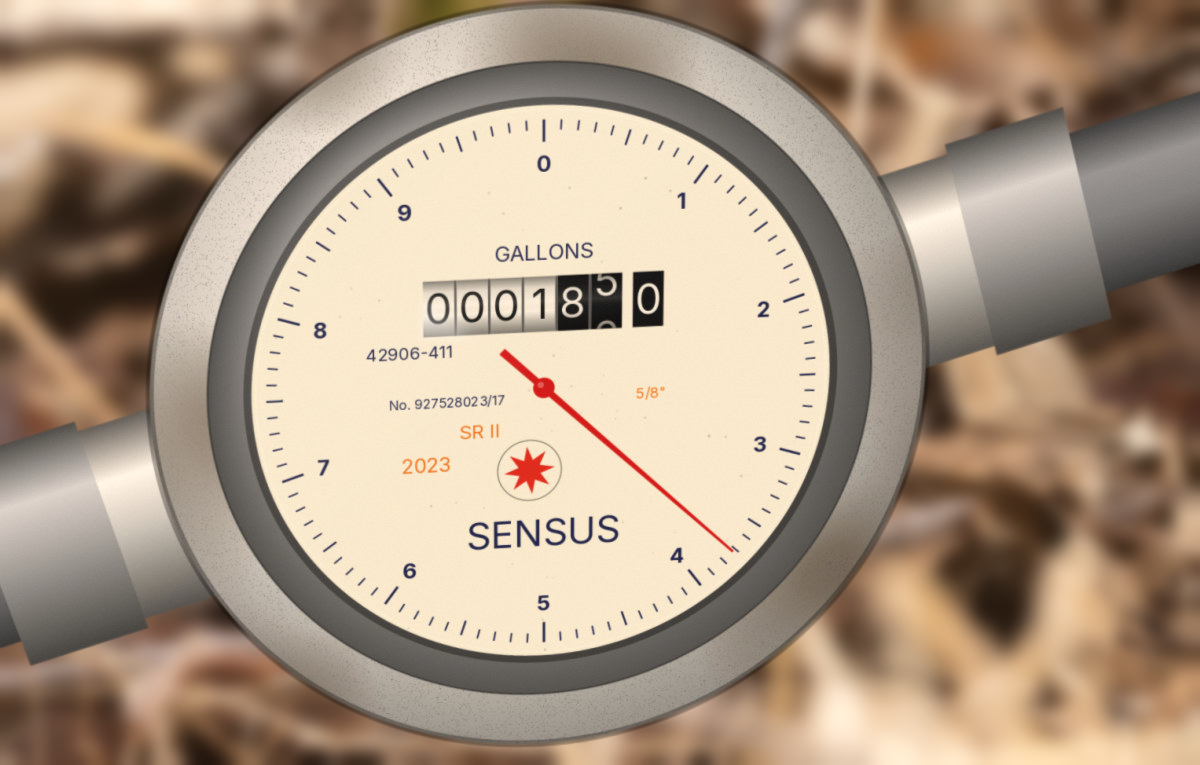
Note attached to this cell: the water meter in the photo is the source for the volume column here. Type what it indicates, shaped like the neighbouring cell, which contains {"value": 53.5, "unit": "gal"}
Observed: {"value": 1853.7, "unit": "gal"}
